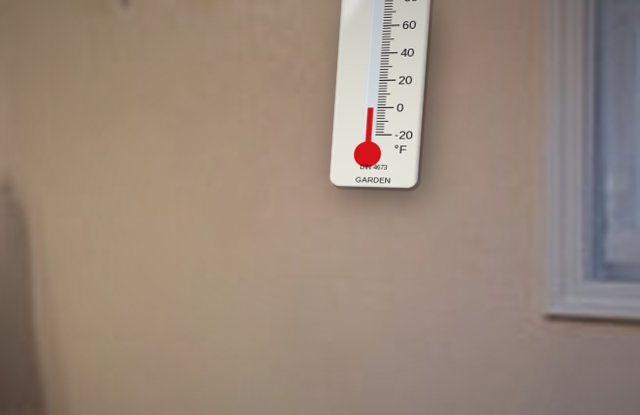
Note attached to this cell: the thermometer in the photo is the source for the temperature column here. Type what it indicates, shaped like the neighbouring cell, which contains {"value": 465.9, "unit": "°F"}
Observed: {"value": 0, "unit": "°F"}
